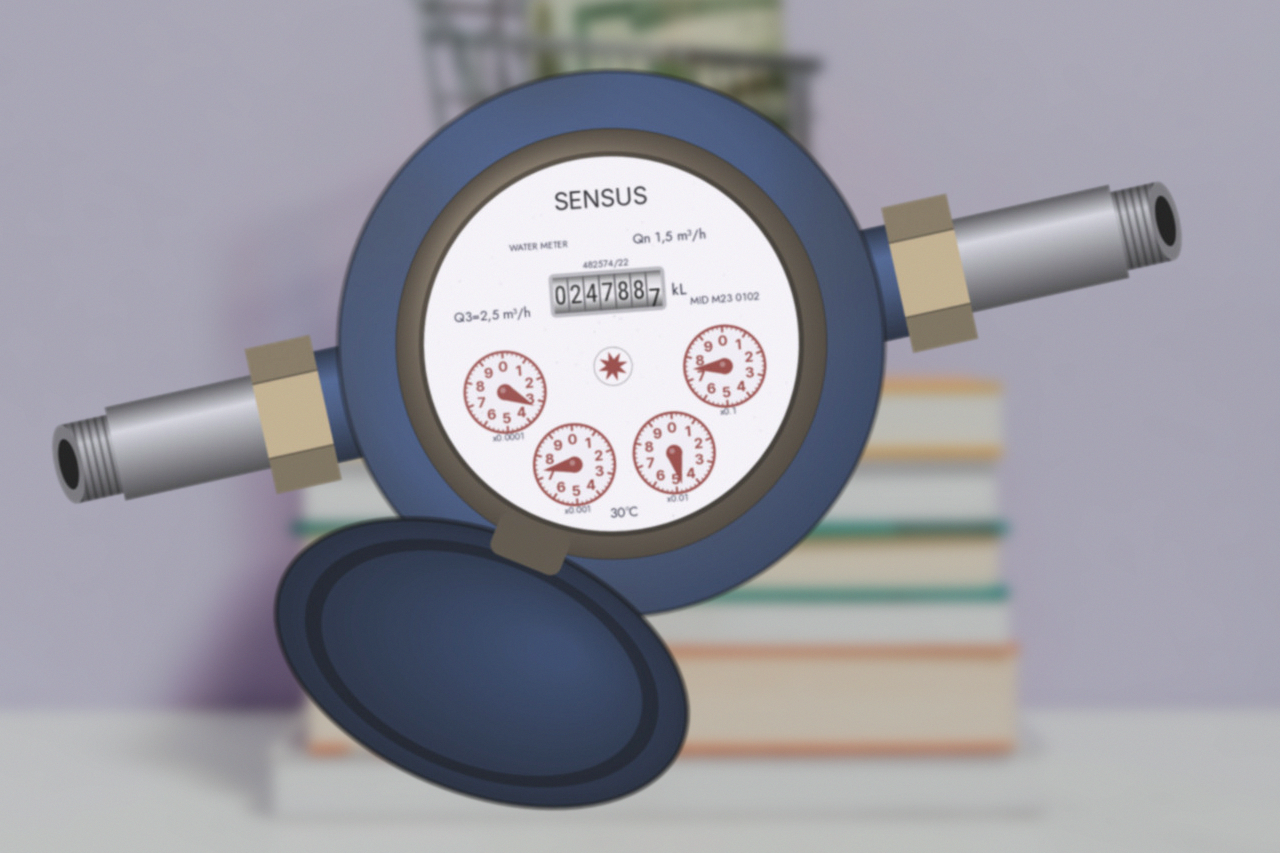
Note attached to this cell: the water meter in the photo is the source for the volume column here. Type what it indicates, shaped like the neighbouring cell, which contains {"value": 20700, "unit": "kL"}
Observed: {"value": 247886.7473, "unit": "kL"}
